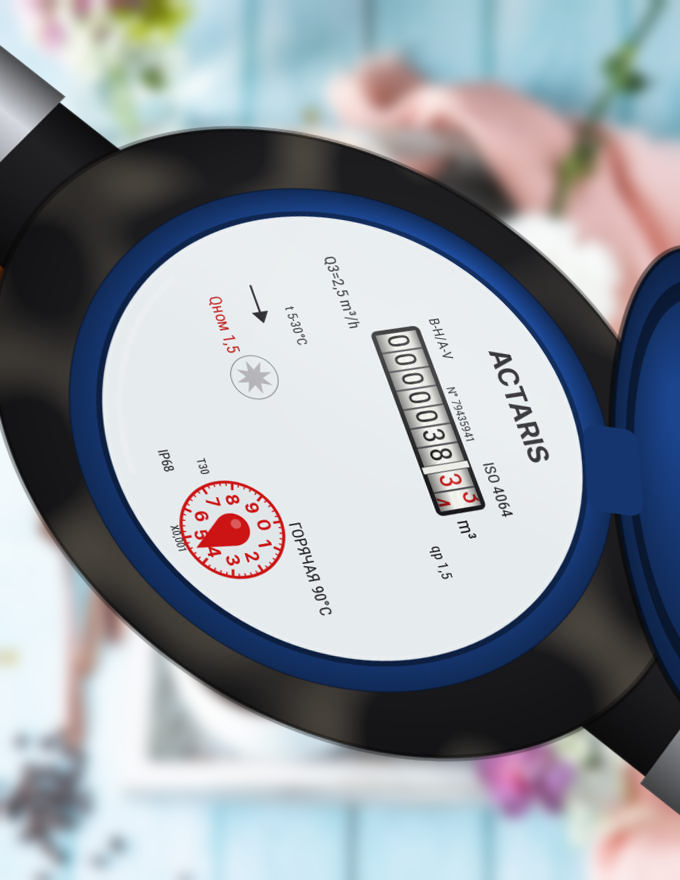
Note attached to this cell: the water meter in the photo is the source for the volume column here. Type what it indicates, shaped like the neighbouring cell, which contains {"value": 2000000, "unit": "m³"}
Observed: {"value": 38.334, "unit": "m³"}
